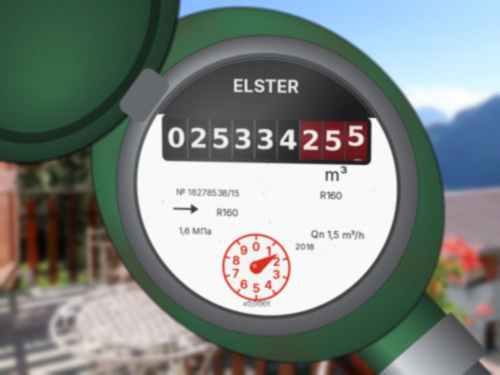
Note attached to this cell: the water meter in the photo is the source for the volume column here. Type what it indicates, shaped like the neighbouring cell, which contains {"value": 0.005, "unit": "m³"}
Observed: {"value": 25334.2551, "unit": "m³"}
